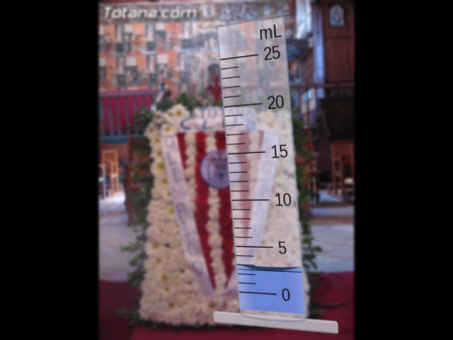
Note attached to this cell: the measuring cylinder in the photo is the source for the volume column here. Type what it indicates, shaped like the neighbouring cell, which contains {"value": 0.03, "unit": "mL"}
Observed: {"value": 2.5, "unit": "mL"}
